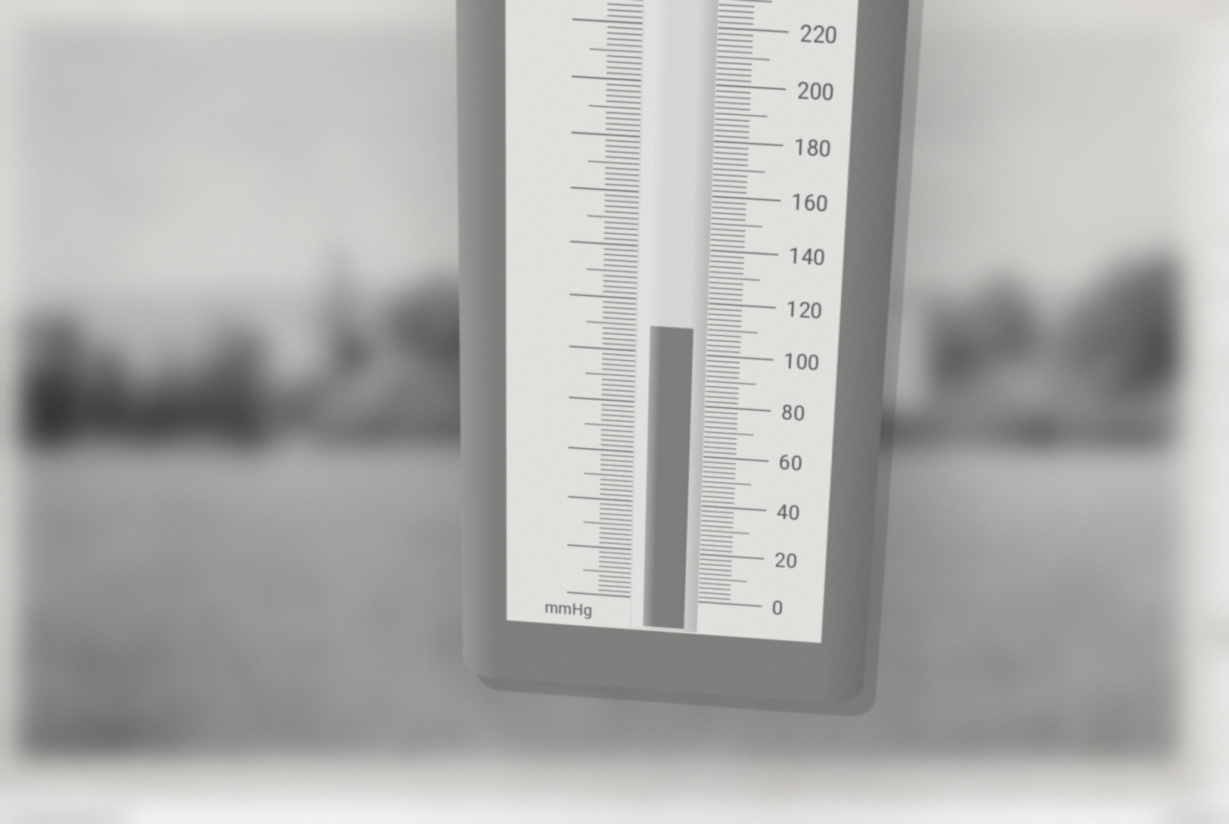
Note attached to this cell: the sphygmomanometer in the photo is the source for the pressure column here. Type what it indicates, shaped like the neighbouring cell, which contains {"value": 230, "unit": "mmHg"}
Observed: {"value": 110, "unit": "mmHg"}
